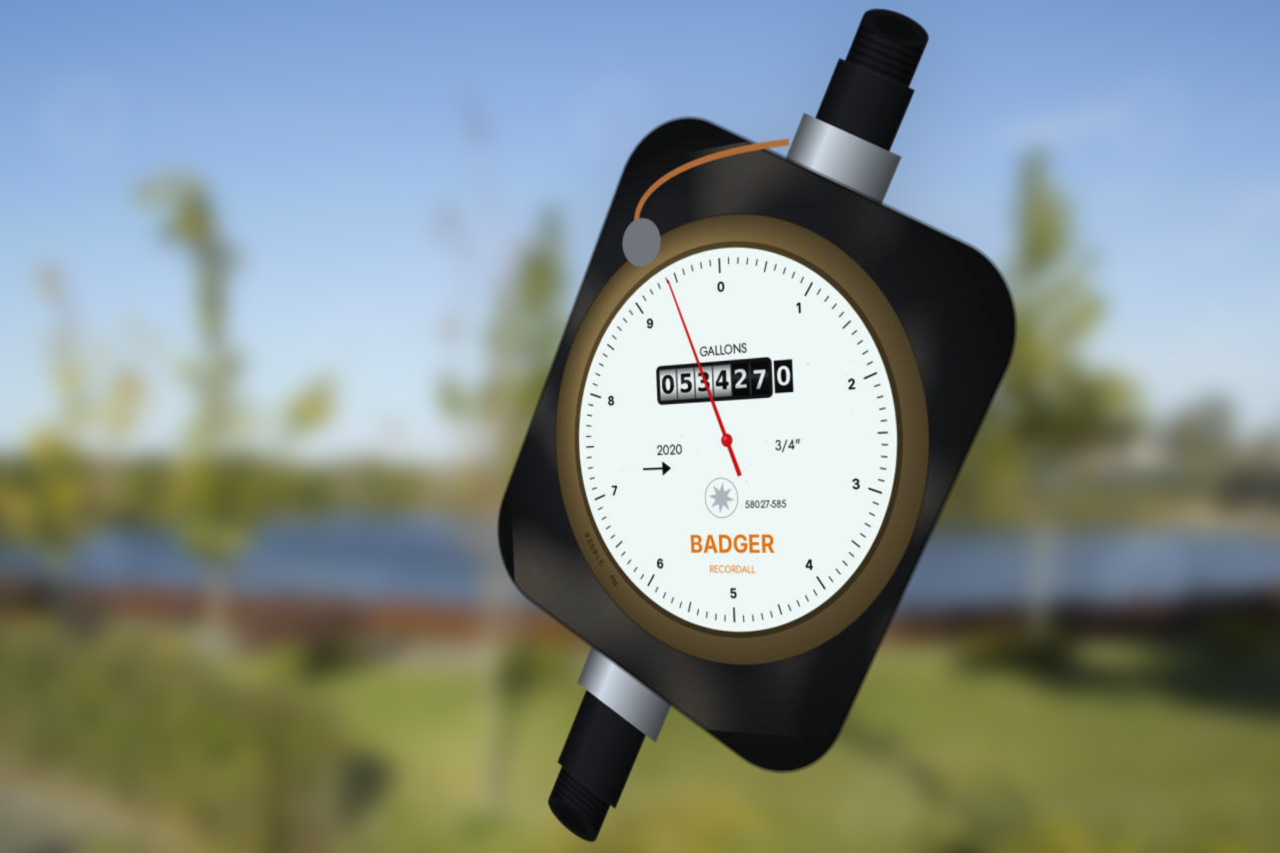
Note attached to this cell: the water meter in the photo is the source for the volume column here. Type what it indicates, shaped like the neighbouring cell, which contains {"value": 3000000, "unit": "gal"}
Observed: {"value": 534269.4, "unit": "gal"}
